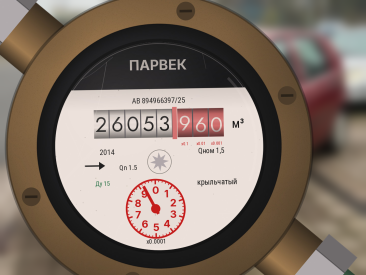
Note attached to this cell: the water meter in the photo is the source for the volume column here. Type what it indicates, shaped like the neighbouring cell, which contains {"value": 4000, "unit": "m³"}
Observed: {"value": 26053.9599, "unit": "m³"}
